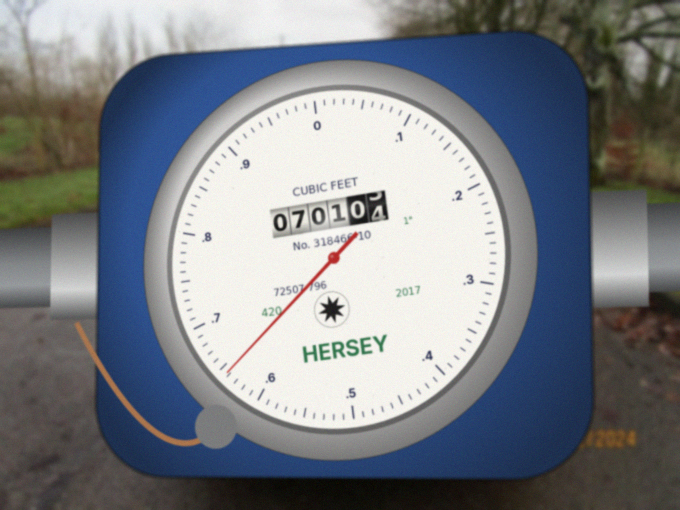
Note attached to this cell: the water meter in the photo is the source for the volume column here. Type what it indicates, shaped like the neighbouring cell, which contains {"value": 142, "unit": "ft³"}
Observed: {"value": 70103.64, "unit": "ft³"}
